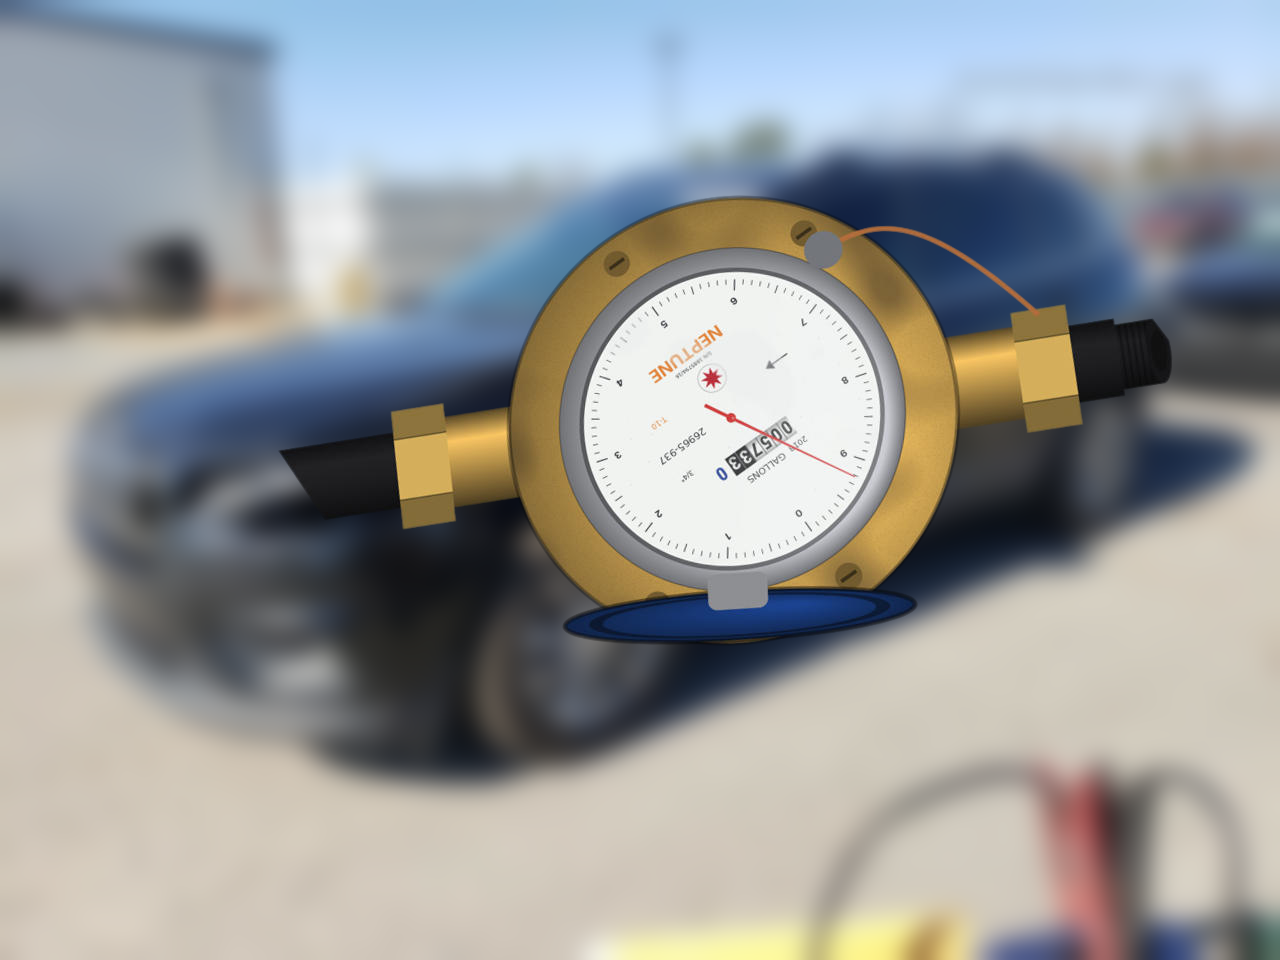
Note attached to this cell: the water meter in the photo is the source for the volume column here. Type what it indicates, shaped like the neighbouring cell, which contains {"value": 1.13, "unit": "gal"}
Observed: {"value": 57329.2, "unit": "gal"}
